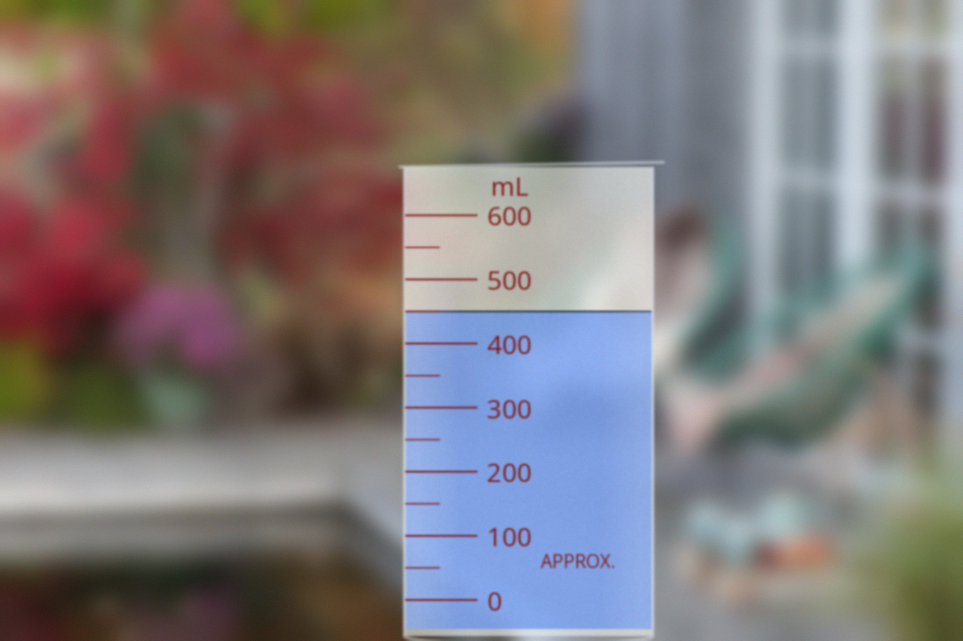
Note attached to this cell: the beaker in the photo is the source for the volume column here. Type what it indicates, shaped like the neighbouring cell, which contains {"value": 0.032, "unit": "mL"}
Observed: {"value": 450, "unit": "mL"}
